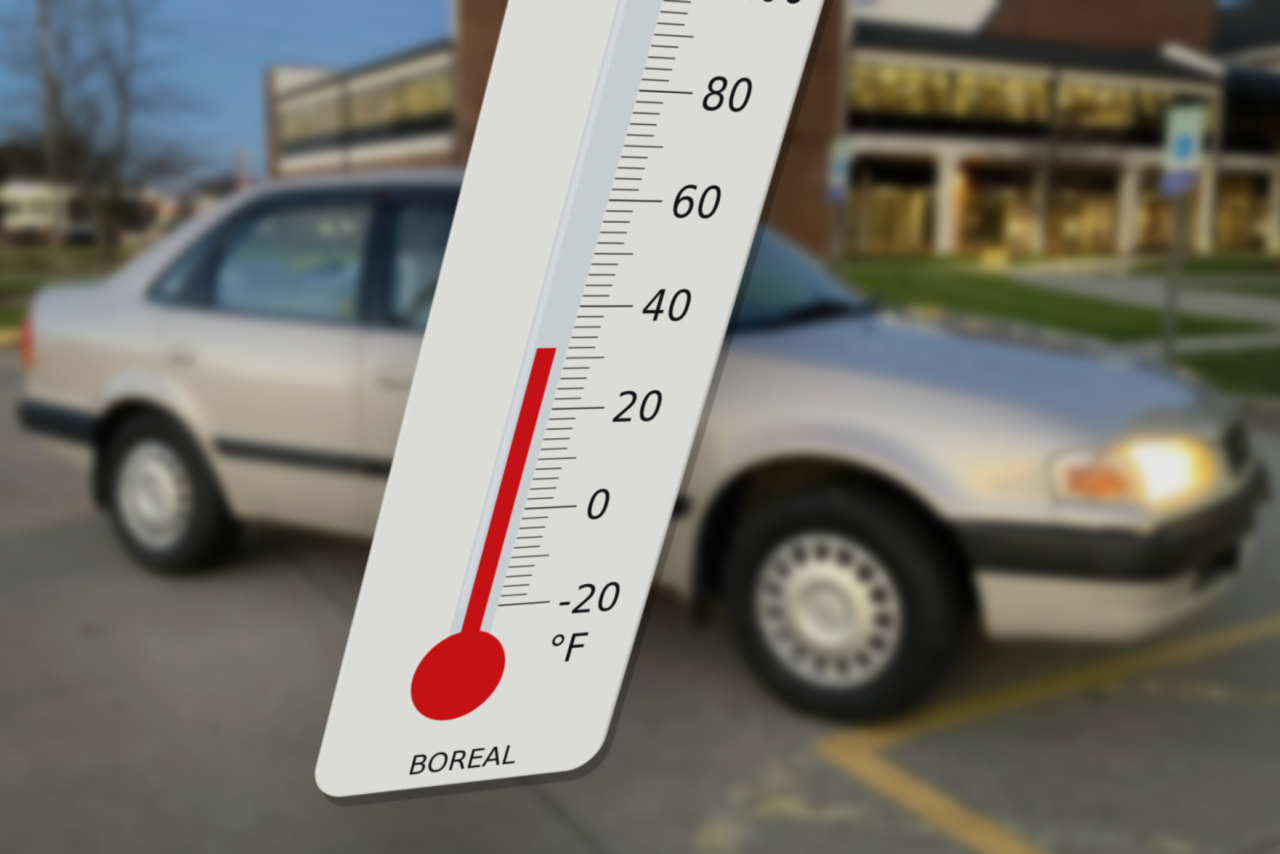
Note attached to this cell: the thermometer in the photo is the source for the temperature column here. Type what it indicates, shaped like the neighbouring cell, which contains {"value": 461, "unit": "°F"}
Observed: {"value": 32, "unit": "°F"}
